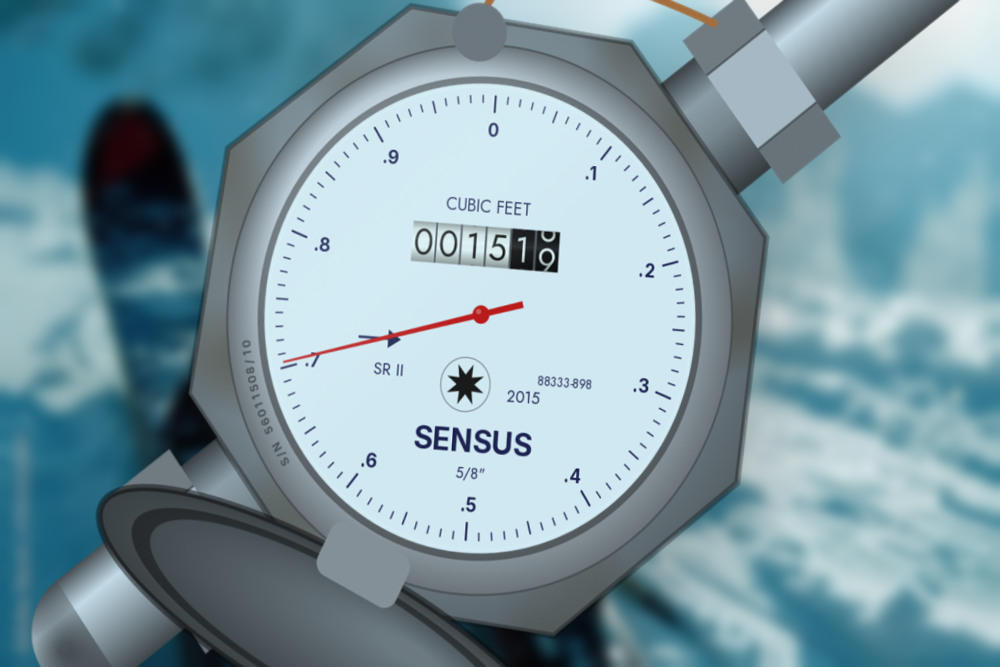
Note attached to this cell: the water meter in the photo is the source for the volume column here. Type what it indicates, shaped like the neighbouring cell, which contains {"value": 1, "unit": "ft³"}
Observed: {"value": 1518.70, "unit": "ft³"}
